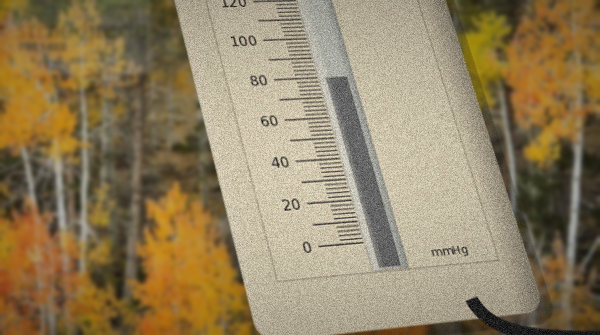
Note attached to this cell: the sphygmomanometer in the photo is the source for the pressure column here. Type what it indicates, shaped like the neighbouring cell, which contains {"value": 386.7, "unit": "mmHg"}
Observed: {"value": 80, "unit": "mmHg"}
